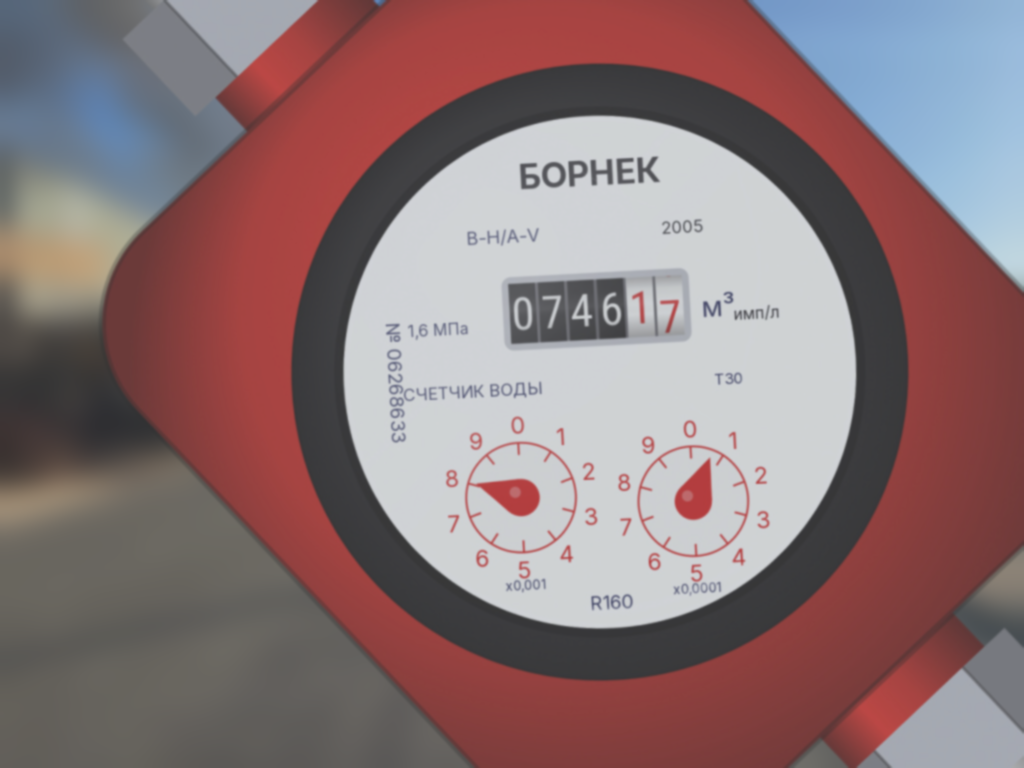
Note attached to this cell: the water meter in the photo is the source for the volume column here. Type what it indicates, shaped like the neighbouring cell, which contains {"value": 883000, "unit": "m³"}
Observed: {"value": 746.1680, "unit": "m³"}
